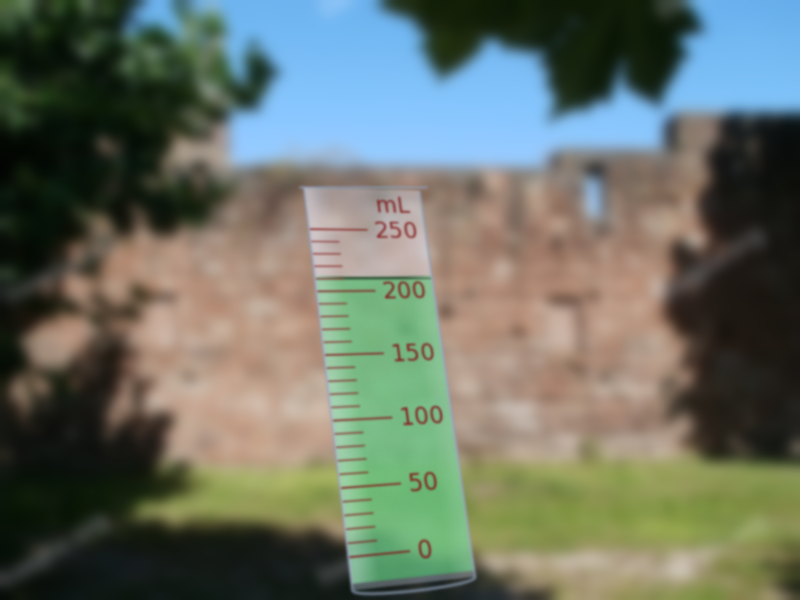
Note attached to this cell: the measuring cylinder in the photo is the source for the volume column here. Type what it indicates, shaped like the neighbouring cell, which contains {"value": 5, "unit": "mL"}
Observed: {"value": 210, "unit": "mL"}
